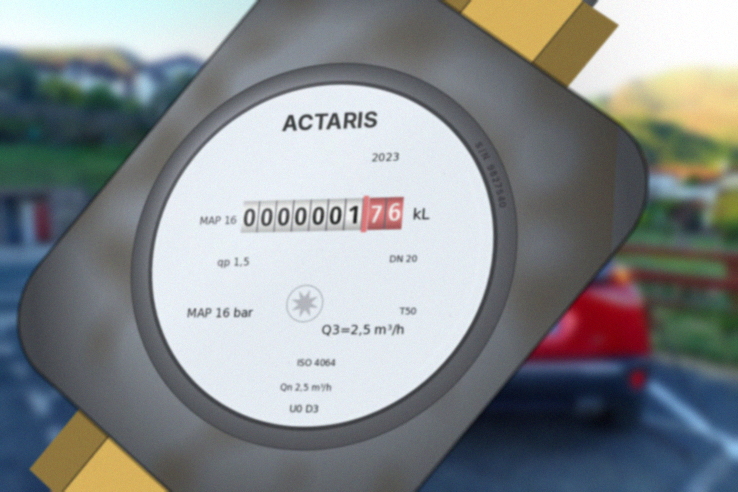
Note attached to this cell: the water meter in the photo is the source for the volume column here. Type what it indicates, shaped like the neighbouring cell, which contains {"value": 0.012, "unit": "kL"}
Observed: {"value": 1.76, "unit": "kL"}
